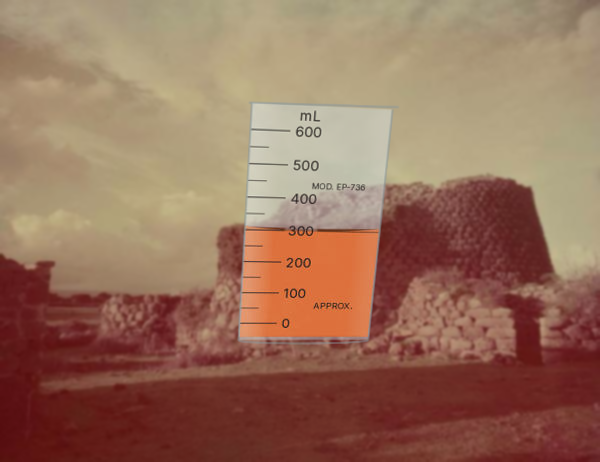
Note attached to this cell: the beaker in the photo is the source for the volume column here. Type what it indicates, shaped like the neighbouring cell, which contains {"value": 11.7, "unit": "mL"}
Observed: {"value": 300, "unit": "mL"}
